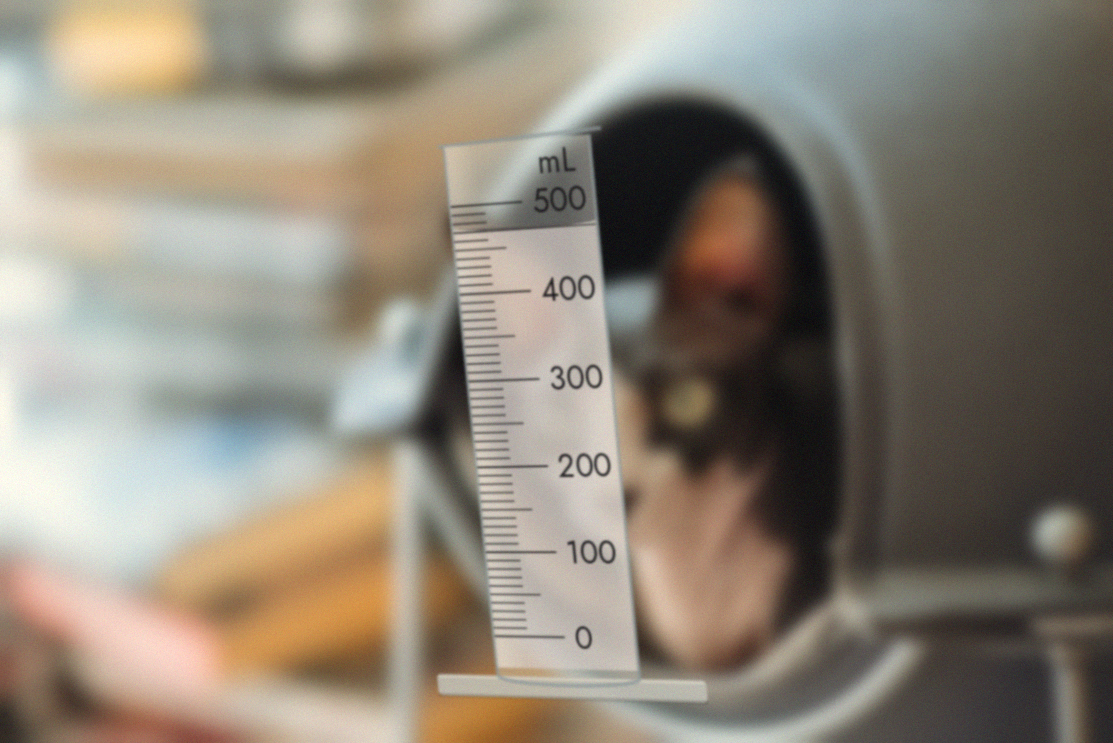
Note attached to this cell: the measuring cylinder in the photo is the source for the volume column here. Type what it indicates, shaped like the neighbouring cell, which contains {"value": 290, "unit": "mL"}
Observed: {"value": 470, "unit": "mL"}
